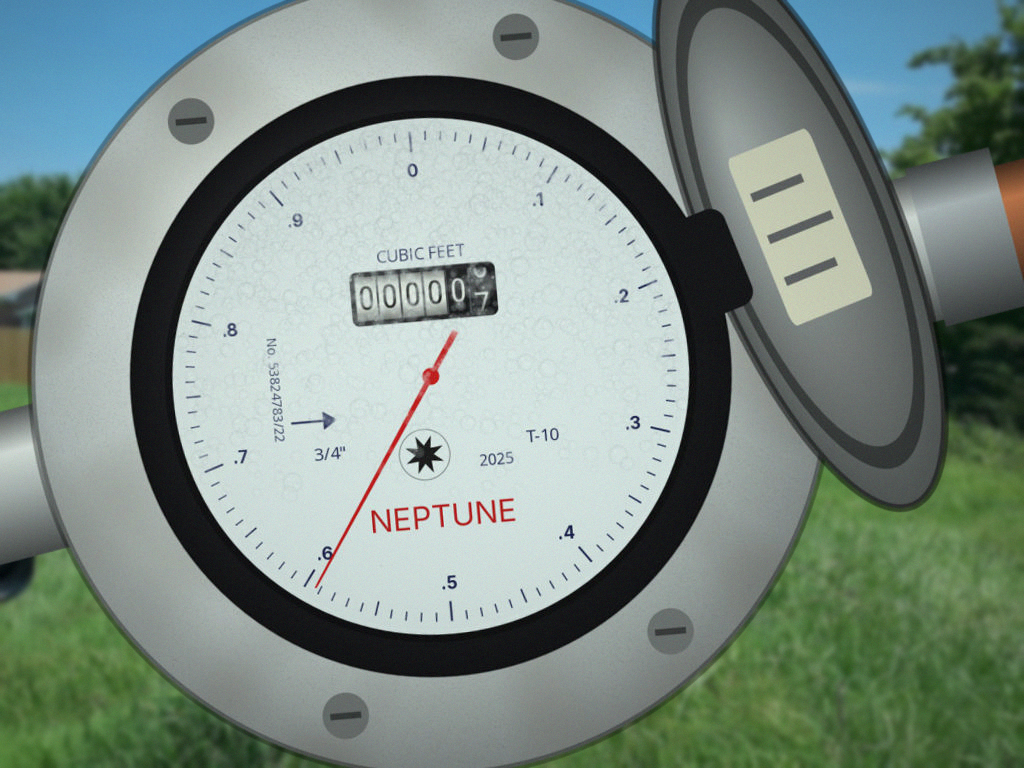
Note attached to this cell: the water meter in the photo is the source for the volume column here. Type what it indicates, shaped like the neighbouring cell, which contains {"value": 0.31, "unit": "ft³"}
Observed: {"value": 6.59, "unit": "ft³"}
